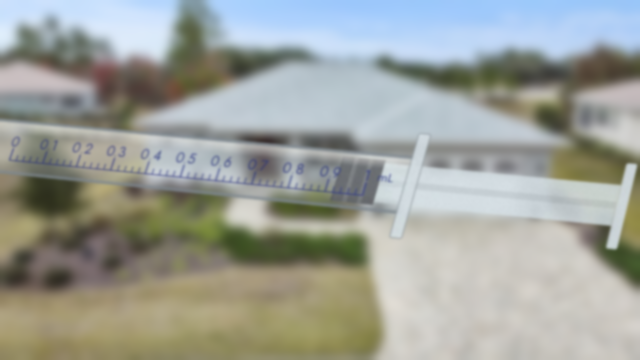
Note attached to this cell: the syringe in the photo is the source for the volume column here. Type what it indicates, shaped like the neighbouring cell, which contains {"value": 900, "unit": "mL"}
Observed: {"value": 0.92, "unit": "mL"}
